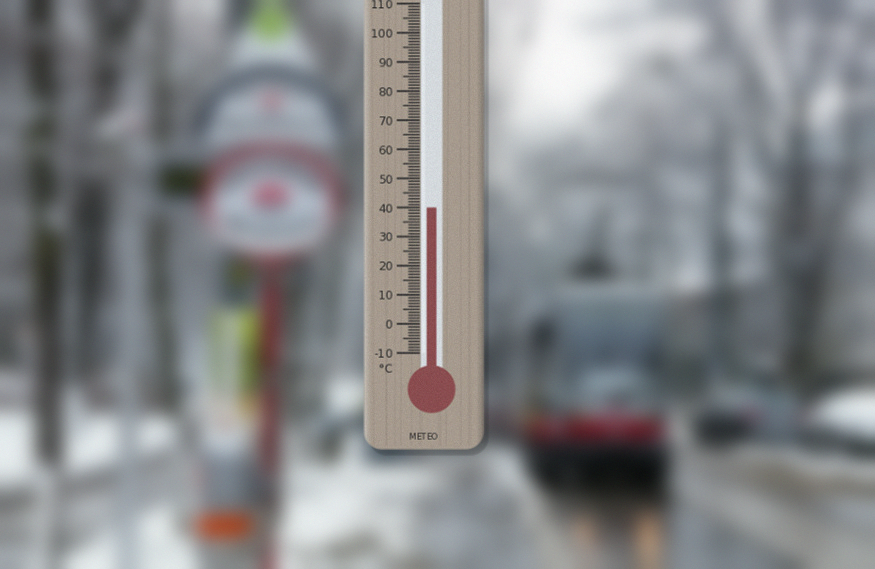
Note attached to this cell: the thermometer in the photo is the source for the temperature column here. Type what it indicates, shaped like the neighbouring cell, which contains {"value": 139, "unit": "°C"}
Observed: {"value": 40, "unit": "°C"}
